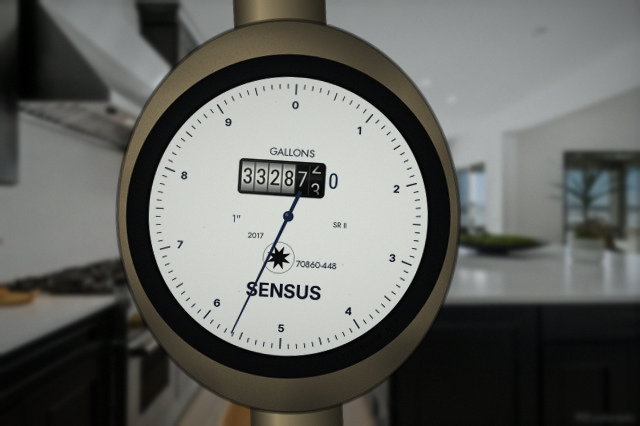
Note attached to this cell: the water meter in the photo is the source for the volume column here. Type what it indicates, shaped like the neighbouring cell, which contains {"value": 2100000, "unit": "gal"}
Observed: {"value": 3328725.6, "unit": "gal"}
